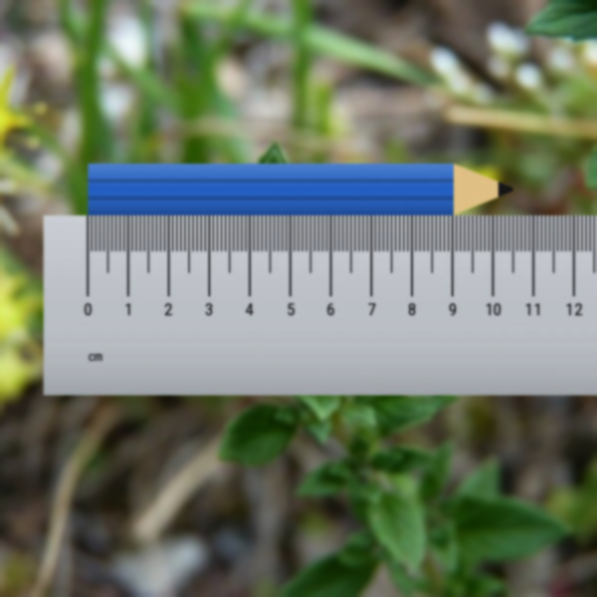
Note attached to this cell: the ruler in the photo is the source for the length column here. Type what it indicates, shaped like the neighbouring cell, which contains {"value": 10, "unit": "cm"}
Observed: {"value": 10.5, "unit": "cm"}
